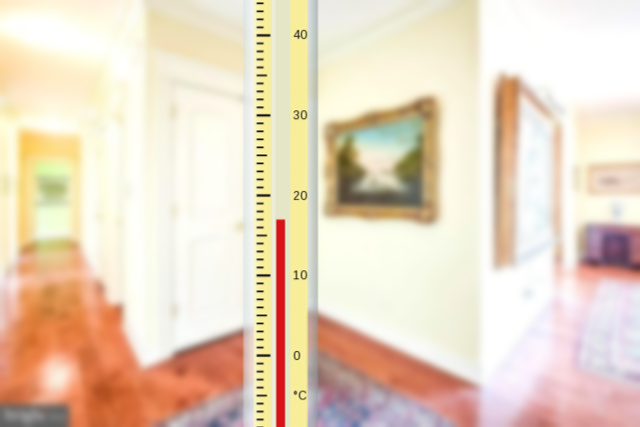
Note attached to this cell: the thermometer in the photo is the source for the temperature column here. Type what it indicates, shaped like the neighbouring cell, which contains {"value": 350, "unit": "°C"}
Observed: {"value": 17, "unit": "°C"}
